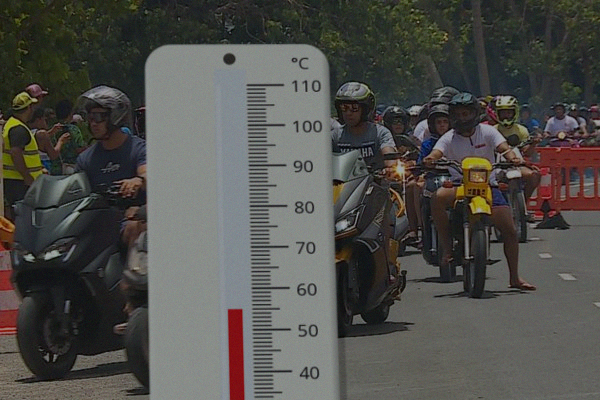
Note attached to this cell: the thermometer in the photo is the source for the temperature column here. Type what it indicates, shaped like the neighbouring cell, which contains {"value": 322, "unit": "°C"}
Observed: {"value": 55, "unit": "°C"}
